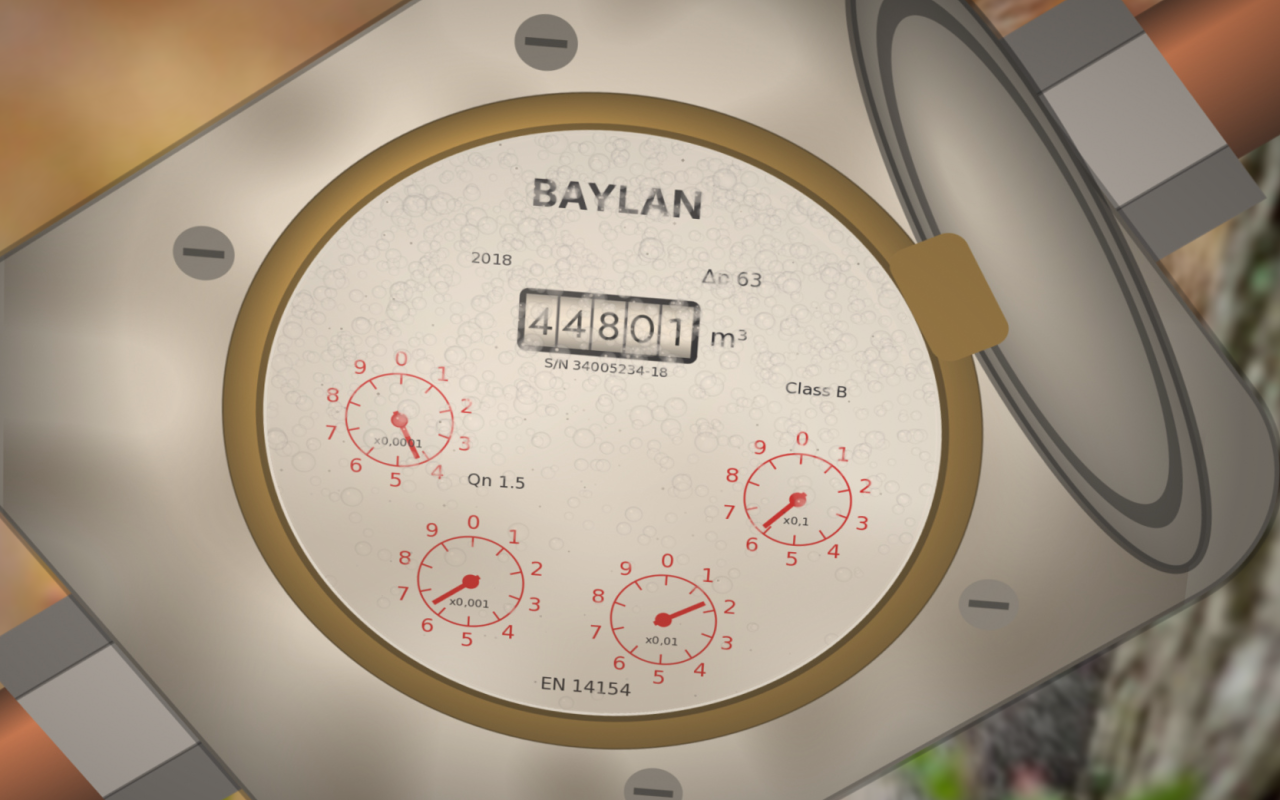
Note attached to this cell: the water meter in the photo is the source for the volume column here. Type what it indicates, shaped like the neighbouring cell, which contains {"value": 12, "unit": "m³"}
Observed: {"value": 44801.6164, "unit": "m³"}
